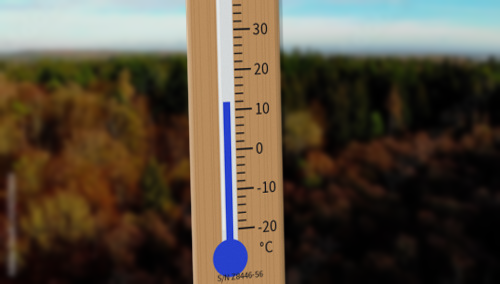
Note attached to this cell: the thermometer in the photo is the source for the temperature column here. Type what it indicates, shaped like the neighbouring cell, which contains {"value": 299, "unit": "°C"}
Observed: {"value": 12, "unit": "°C"}
